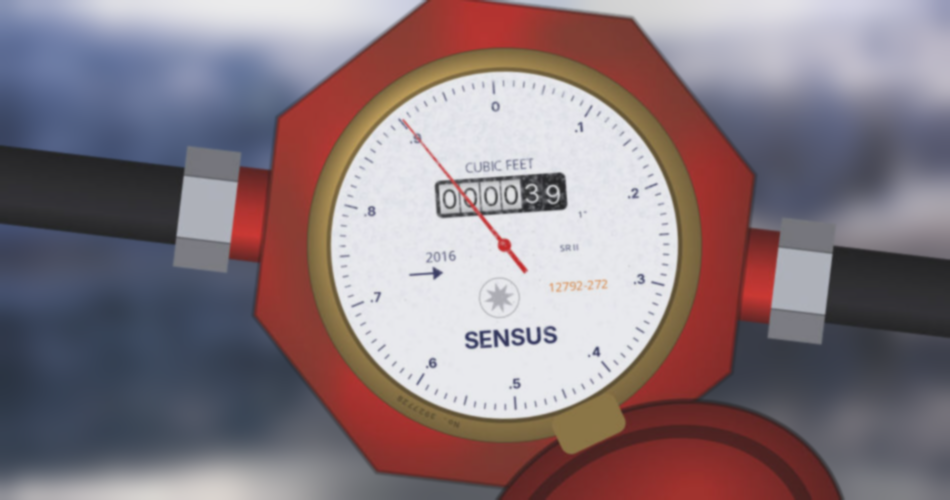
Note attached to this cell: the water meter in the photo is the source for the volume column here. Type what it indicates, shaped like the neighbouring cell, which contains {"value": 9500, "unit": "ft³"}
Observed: {"value": 38.90, "unit": "ft³"}
